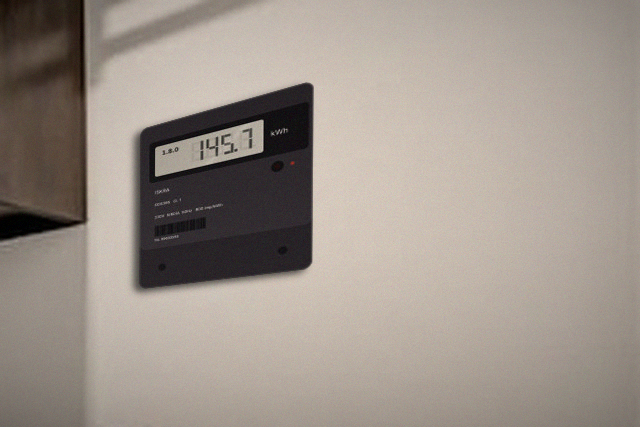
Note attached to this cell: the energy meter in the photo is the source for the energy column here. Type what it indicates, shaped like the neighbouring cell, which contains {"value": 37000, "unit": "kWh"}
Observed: {"value": 145.7, "unit": "kWh"}
